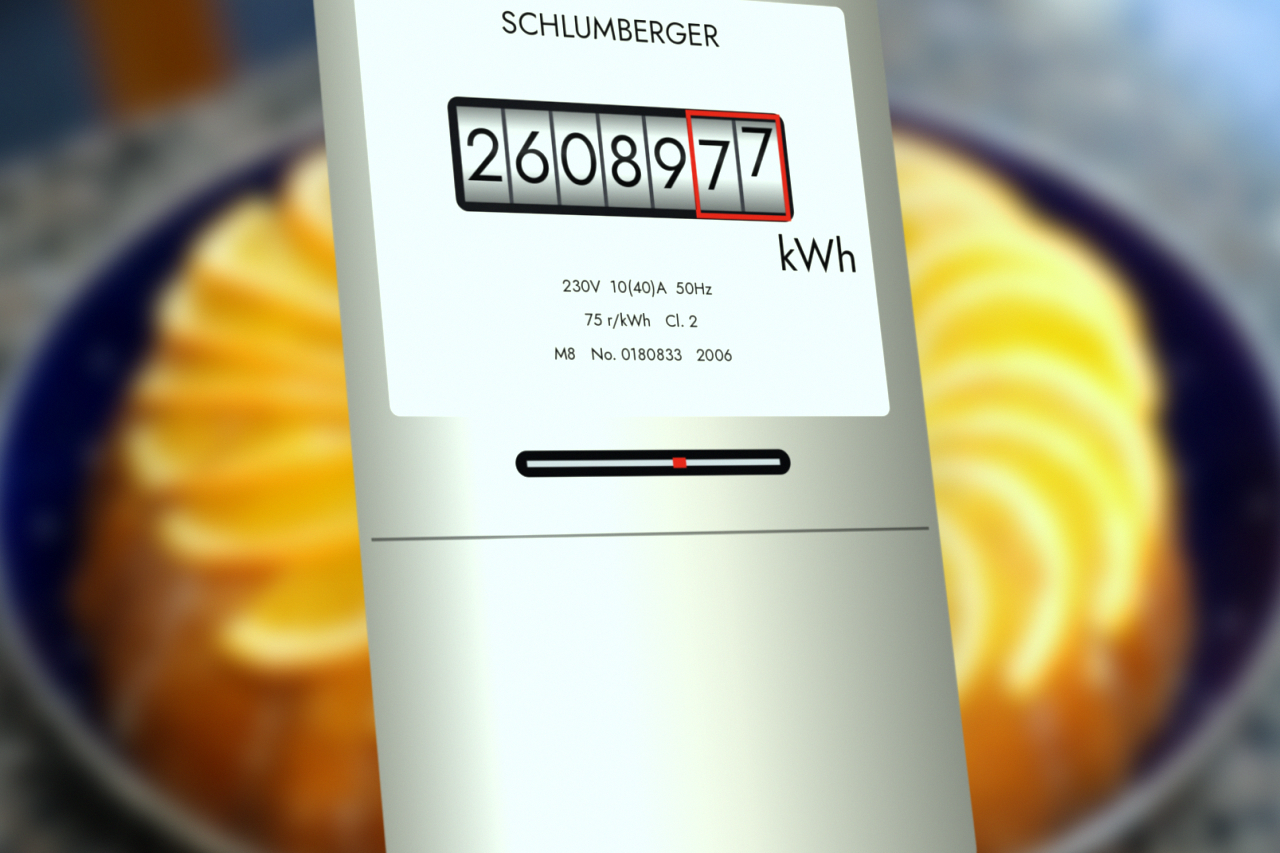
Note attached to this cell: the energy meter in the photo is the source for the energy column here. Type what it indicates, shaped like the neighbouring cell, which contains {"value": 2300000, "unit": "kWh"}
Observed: {"value": 26089.77, "unit": "kWh"}
